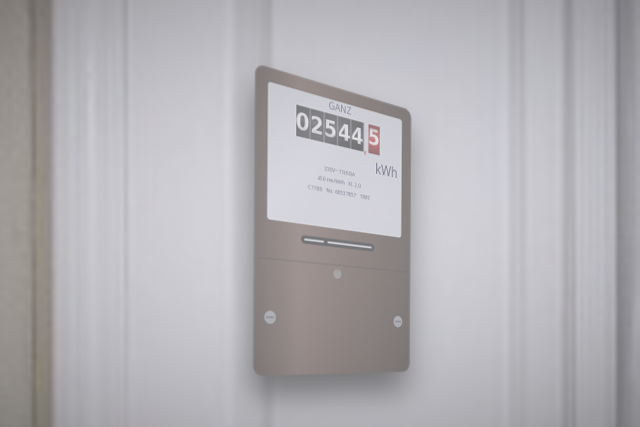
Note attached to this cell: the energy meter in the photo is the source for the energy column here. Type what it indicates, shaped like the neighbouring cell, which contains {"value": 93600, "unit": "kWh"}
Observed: {"value": 2544.5, "unit": "kWh"}
